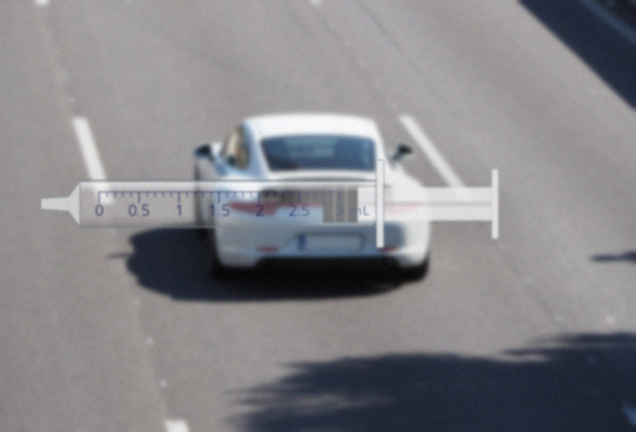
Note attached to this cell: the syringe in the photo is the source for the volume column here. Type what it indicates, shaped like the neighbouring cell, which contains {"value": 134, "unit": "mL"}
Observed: {"value": 2.8, "unit": "mL"}
